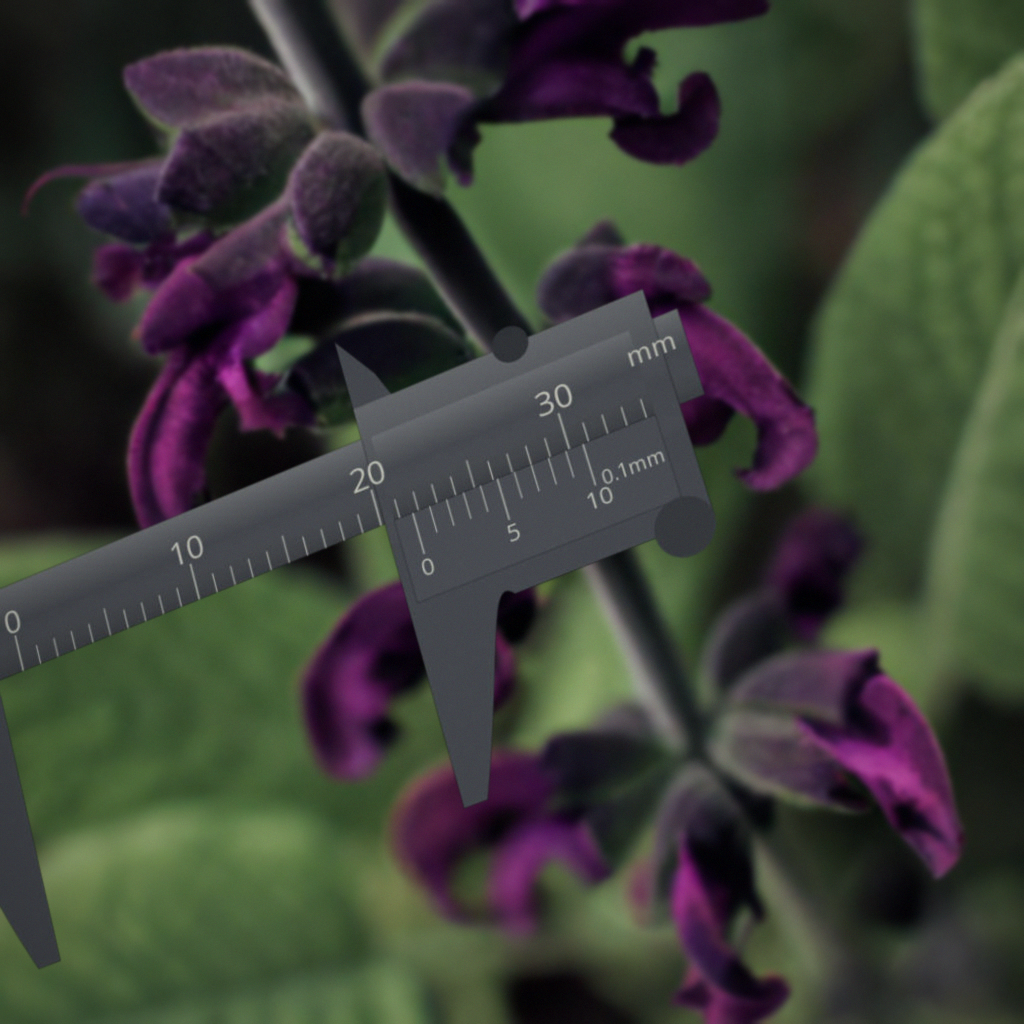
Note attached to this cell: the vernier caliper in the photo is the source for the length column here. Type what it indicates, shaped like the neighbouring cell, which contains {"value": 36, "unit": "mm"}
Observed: {"value": 21.7, "unit": "mm"}
